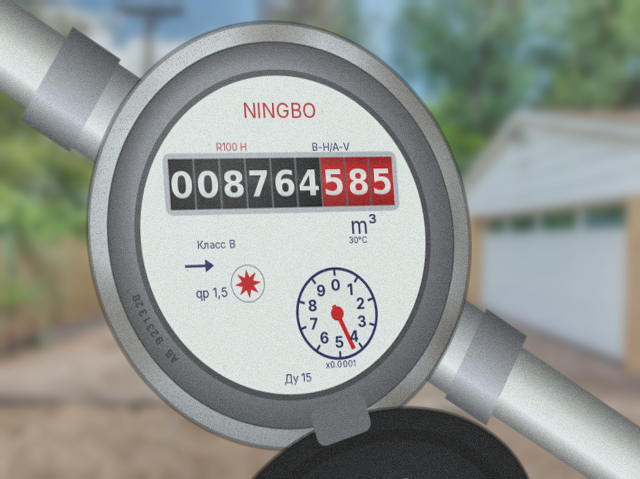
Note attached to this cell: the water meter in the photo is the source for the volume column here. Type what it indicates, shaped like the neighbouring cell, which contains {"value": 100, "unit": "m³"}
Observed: {"value": 8764.5854, "unit": "m³"}
